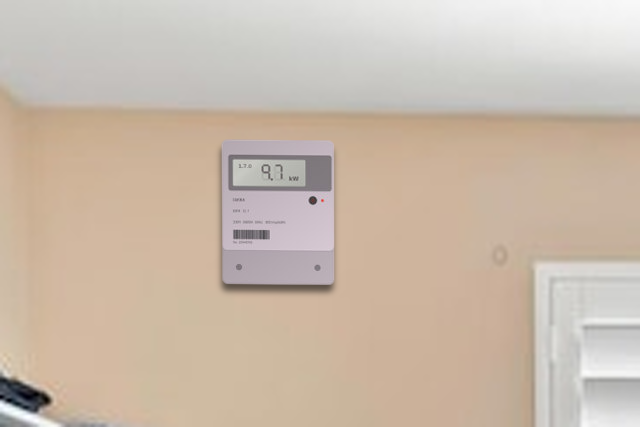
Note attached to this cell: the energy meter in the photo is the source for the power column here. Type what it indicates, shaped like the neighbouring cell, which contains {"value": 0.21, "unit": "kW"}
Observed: {"value": 9.7, "unit": "kW"}
